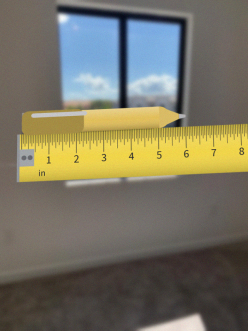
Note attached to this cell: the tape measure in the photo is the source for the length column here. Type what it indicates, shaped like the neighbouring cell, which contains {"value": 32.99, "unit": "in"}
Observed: {"value": 6, "unit": "in"}
